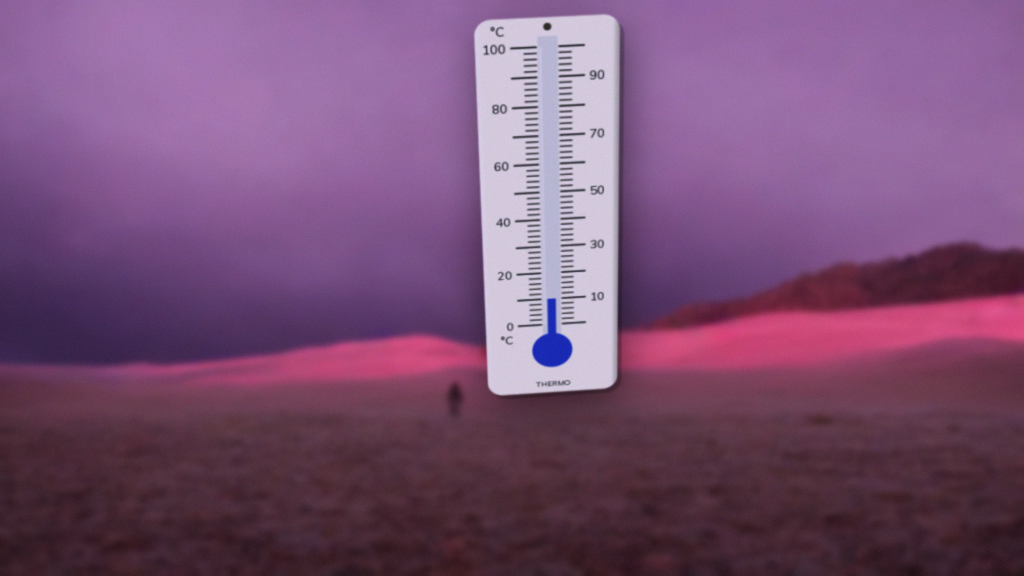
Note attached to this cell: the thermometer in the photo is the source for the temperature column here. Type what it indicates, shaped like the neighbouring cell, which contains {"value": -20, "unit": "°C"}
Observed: {"value": 10, "unit": "°C"}
